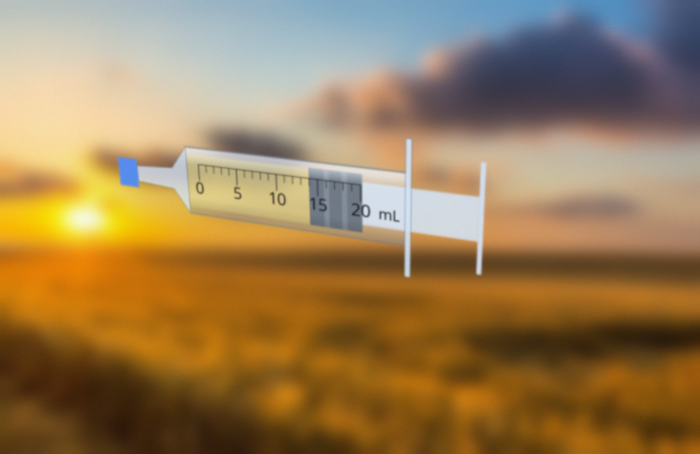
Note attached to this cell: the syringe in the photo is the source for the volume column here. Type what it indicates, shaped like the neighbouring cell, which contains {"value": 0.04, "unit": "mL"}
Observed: {"value": 14, "unit": "mL"}
